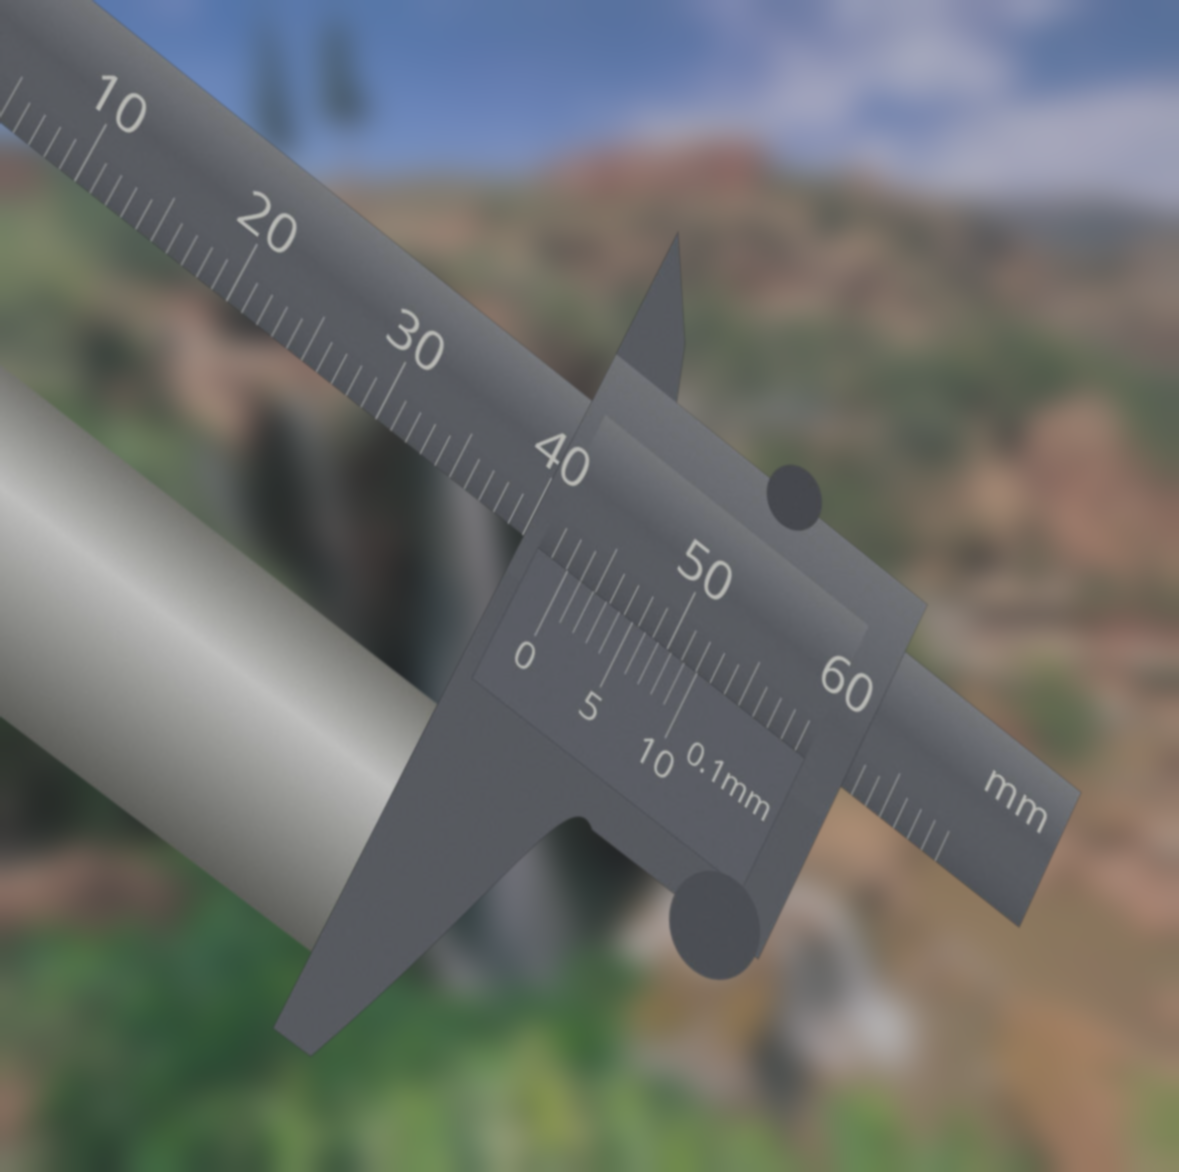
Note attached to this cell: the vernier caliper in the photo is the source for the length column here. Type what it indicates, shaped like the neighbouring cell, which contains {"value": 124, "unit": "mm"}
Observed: {"value": 43.1, "unit": "mm"}
